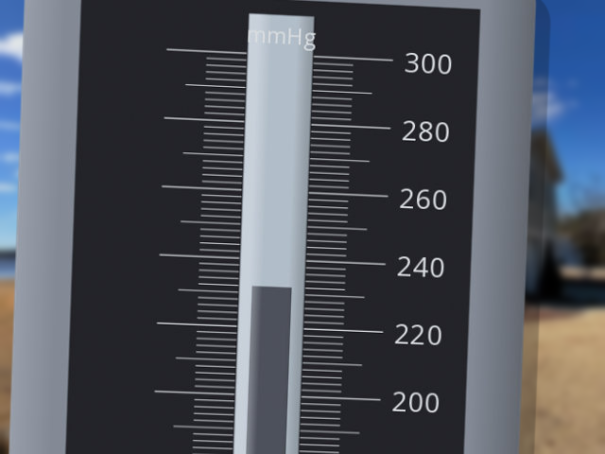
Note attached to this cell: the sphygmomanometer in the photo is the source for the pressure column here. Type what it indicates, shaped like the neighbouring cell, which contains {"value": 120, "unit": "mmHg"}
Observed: {"value": 232, "unit": "mmHg"}
